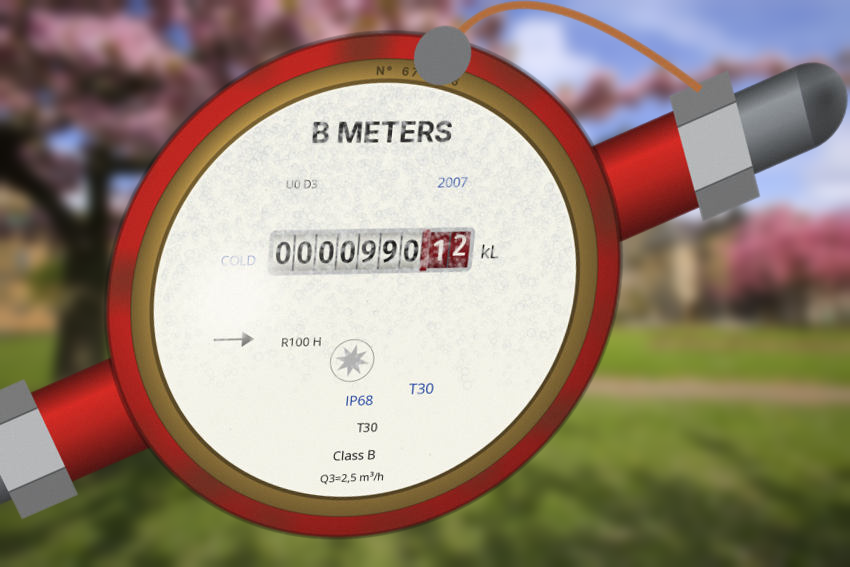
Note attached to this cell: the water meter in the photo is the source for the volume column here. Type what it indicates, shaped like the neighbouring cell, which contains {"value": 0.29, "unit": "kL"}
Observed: {"value": 990.12, "unit": "kL"}
